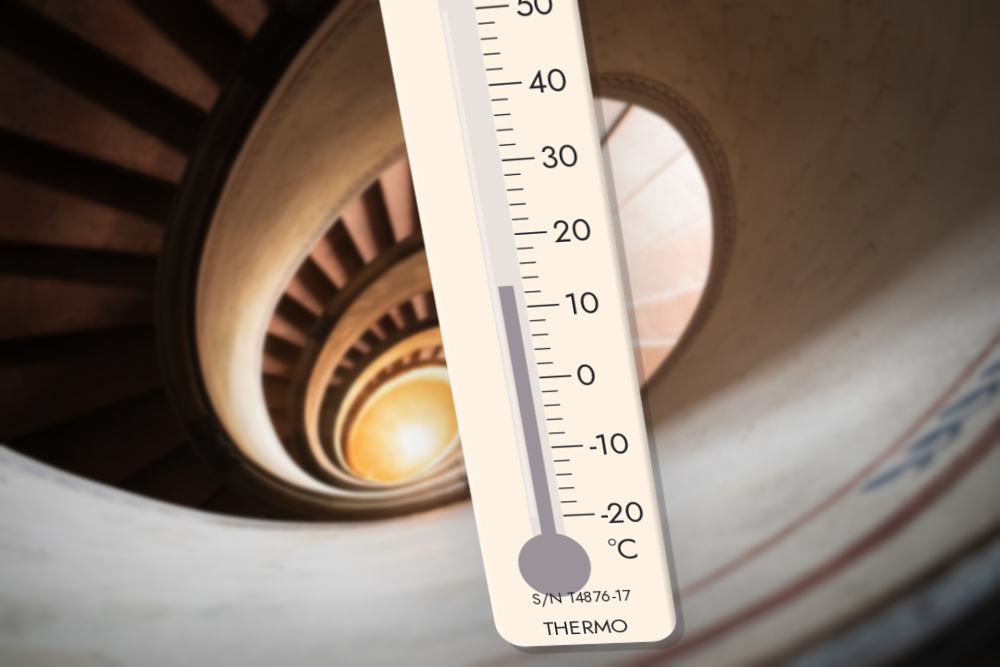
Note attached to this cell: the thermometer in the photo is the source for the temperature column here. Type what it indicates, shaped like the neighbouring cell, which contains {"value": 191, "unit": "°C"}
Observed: {"value": 13, "unit": "°C"}
